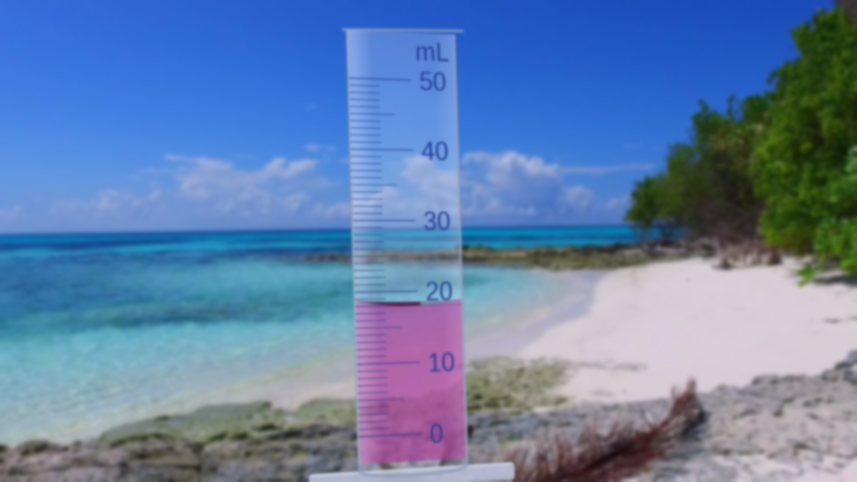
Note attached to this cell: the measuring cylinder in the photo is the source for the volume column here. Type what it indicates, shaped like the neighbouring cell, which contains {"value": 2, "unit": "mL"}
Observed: {"value": 18, "unit": "mL"}
